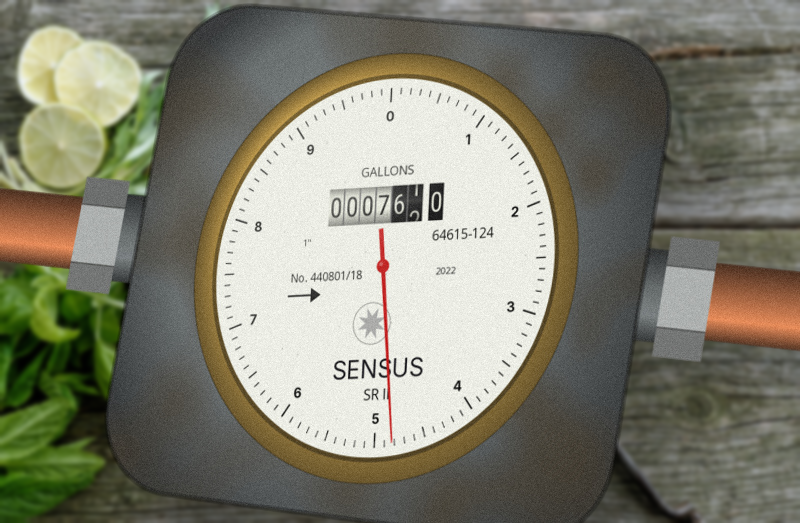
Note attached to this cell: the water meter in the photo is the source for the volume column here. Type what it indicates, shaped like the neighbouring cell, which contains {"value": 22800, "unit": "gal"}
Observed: {"value": 7614.8, "unit": "gal"}
